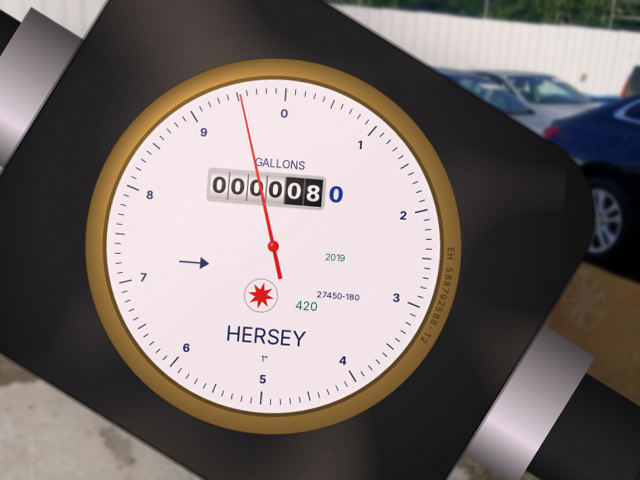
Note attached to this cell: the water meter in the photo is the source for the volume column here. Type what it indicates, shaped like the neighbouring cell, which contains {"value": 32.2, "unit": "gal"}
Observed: {"value": 79.5, "unit": "gal"}
